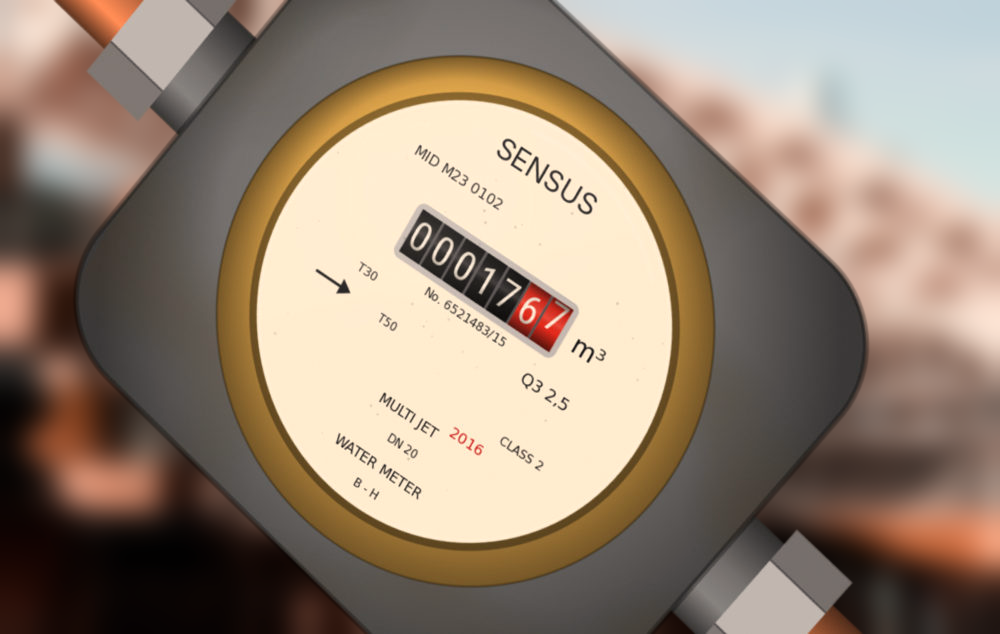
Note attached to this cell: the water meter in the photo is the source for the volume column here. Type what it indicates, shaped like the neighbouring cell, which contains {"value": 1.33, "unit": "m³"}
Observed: {"value": 17.67, "unit": "m³"}
